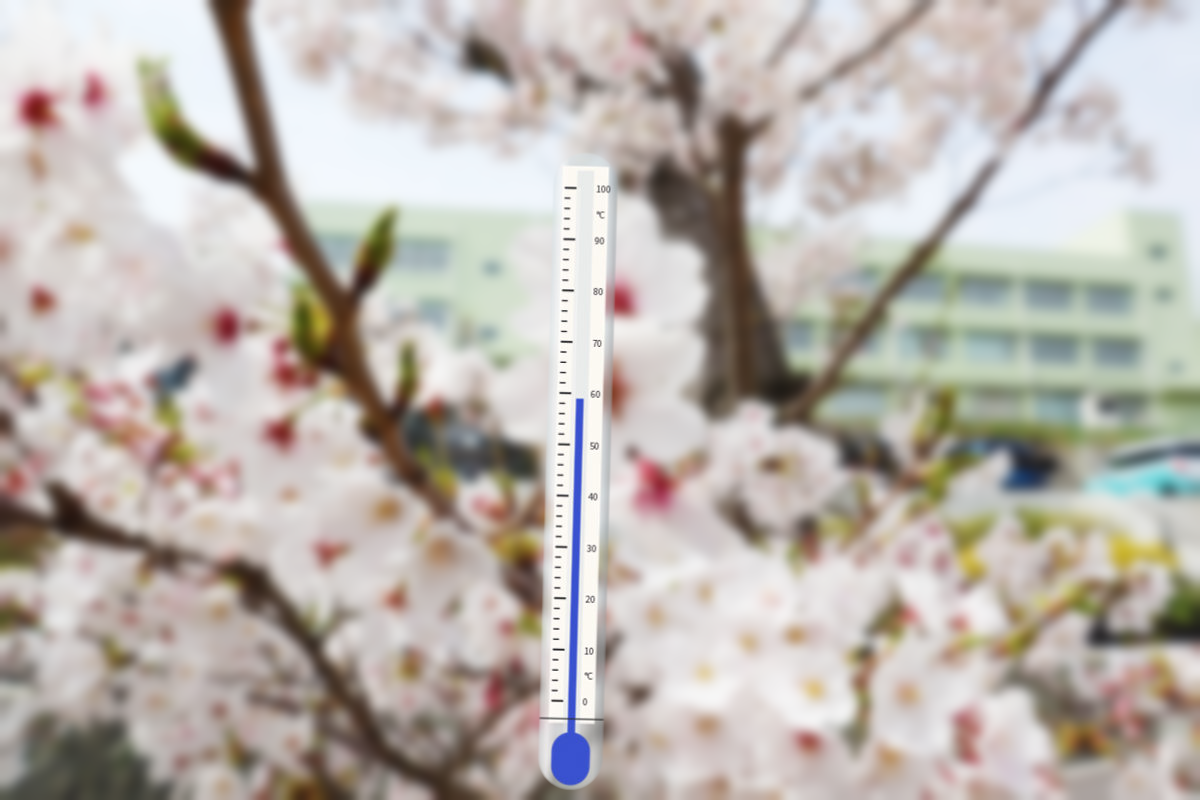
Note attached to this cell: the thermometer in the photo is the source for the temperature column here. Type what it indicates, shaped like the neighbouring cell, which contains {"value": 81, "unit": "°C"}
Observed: {"value": 59, "unit": "°C"}
